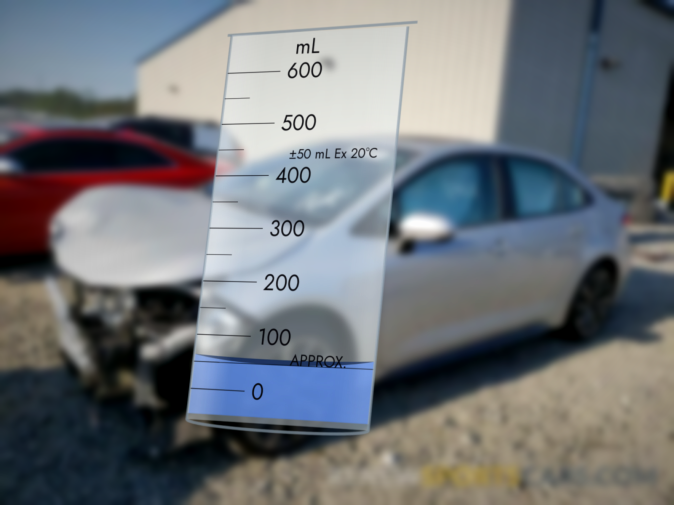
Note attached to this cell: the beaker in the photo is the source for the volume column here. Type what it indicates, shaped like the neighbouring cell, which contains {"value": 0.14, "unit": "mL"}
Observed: {"value": 50, "unit": "mL"}
